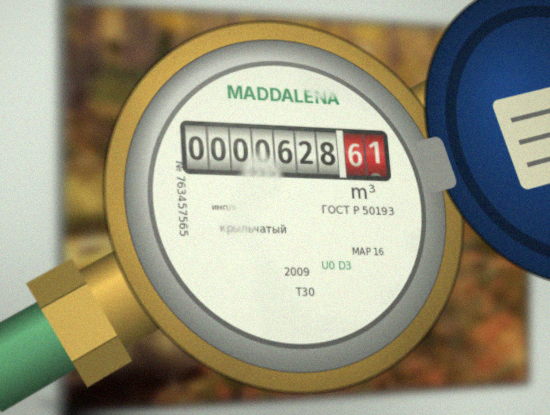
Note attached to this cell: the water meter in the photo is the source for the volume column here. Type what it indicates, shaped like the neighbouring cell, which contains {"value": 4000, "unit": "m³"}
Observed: {"value": 628.61, "unit": "m³"}
